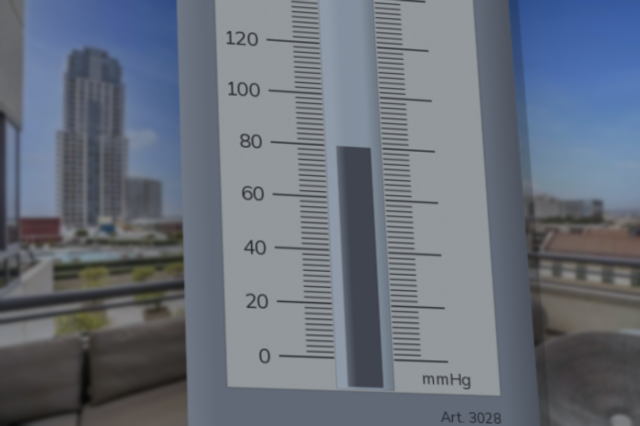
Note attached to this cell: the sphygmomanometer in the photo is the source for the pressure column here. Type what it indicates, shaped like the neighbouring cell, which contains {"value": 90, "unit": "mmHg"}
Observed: {"value": 80, "unit": "mmHg"}
